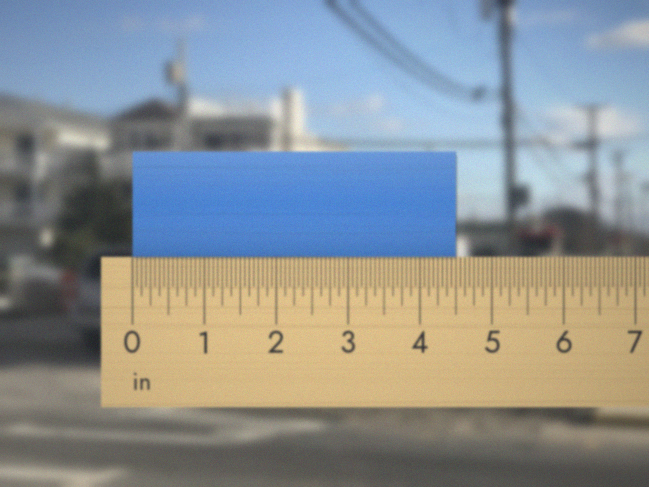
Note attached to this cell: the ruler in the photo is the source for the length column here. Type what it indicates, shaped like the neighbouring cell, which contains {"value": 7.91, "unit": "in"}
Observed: {"value": 4.5, "unit": "in"}
